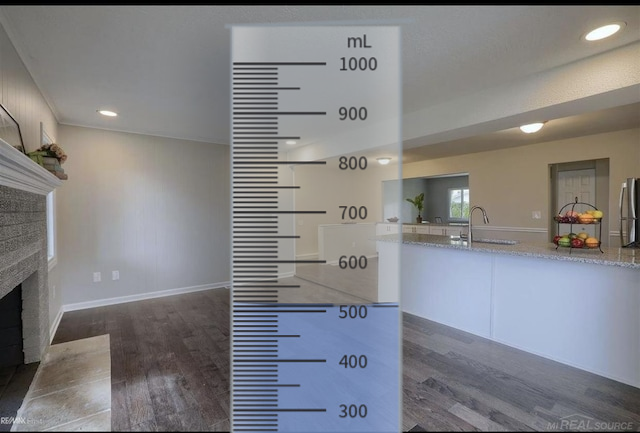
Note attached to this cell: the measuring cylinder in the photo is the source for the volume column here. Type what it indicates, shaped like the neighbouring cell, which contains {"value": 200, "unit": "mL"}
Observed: {"value": 510, "unit": "mL"}
